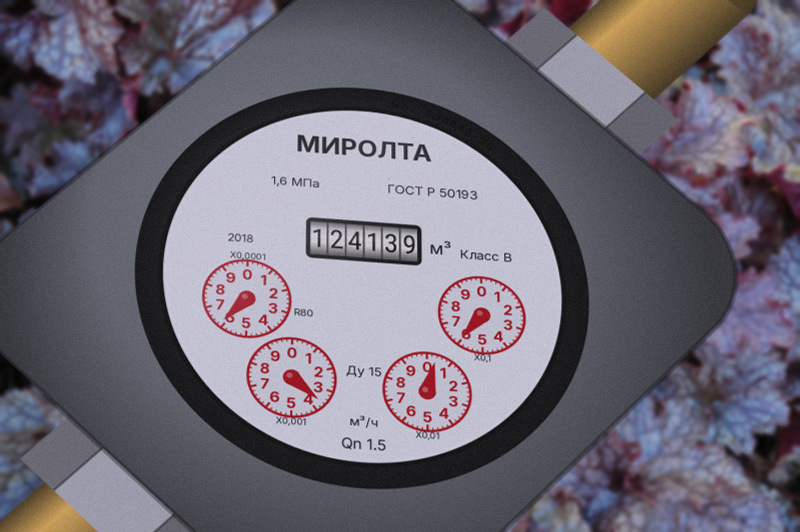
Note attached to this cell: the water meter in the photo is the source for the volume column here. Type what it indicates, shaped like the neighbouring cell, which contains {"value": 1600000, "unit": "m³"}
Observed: {"value": 124139.6036, "unit": "m³"}
